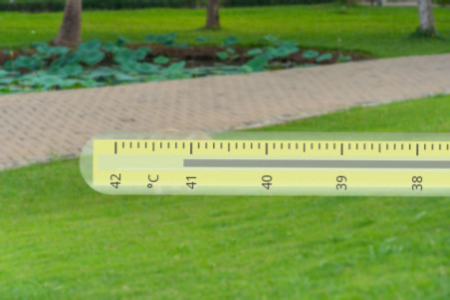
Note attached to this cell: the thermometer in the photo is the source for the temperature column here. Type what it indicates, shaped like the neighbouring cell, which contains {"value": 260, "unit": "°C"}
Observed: {"value": 41.1, "unit": "°C"}
